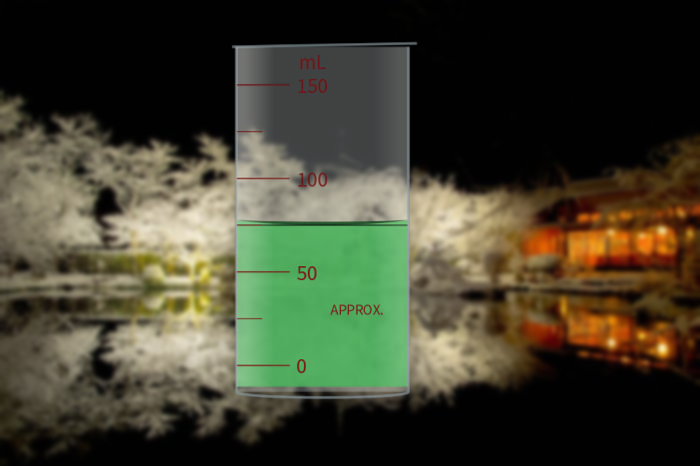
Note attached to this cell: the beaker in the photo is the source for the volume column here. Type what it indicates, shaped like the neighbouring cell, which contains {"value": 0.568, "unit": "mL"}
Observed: {"value": 75, "unit": "mL"}
